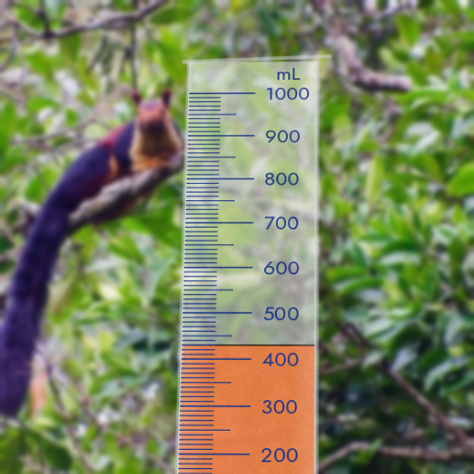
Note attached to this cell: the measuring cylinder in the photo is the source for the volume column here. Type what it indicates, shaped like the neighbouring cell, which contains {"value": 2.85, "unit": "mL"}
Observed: {"value": 430, "unit": "mL"}
